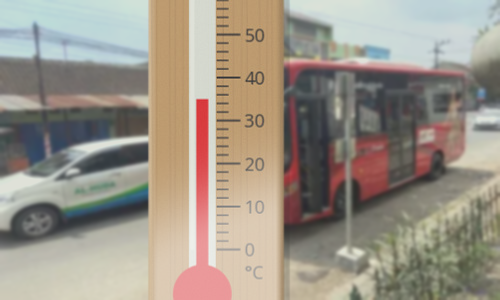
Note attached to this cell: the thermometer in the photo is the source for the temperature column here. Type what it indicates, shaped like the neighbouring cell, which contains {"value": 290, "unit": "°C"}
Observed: {"value": 35, "unit": "°C"}
